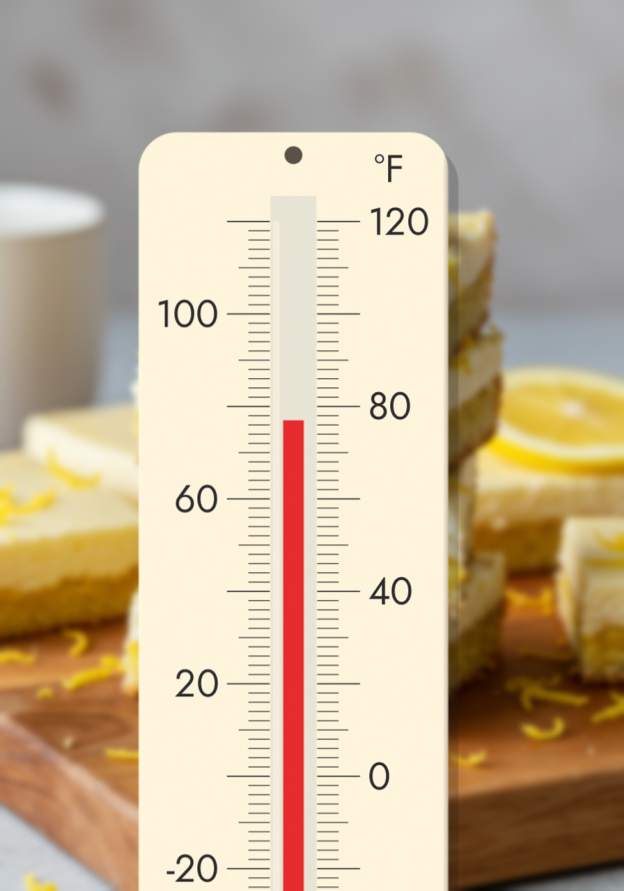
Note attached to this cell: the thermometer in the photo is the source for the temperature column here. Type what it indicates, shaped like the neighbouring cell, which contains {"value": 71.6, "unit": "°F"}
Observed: {"value": 77, "unit": "°F"}
